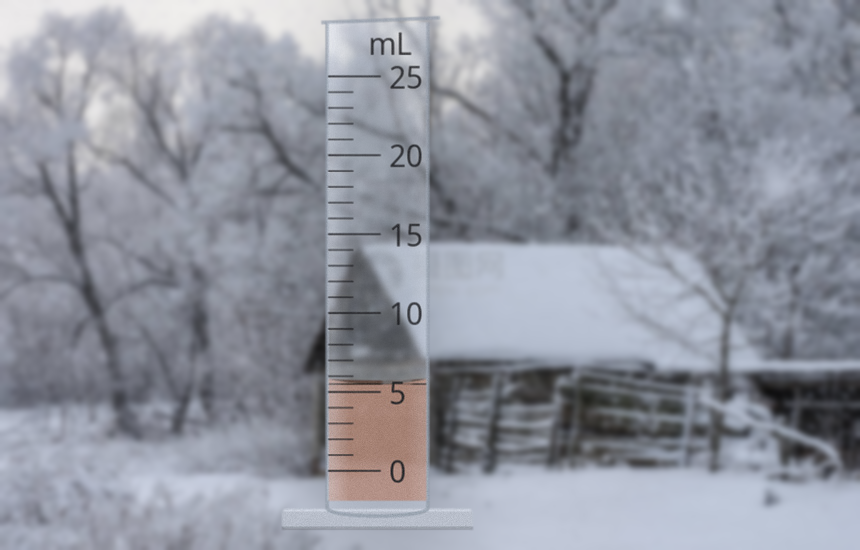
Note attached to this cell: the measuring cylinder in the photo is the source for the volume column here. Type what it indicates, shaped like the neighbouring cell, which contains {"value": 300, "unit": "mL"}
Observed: {"value": 5.5, "unit": "mL"}
